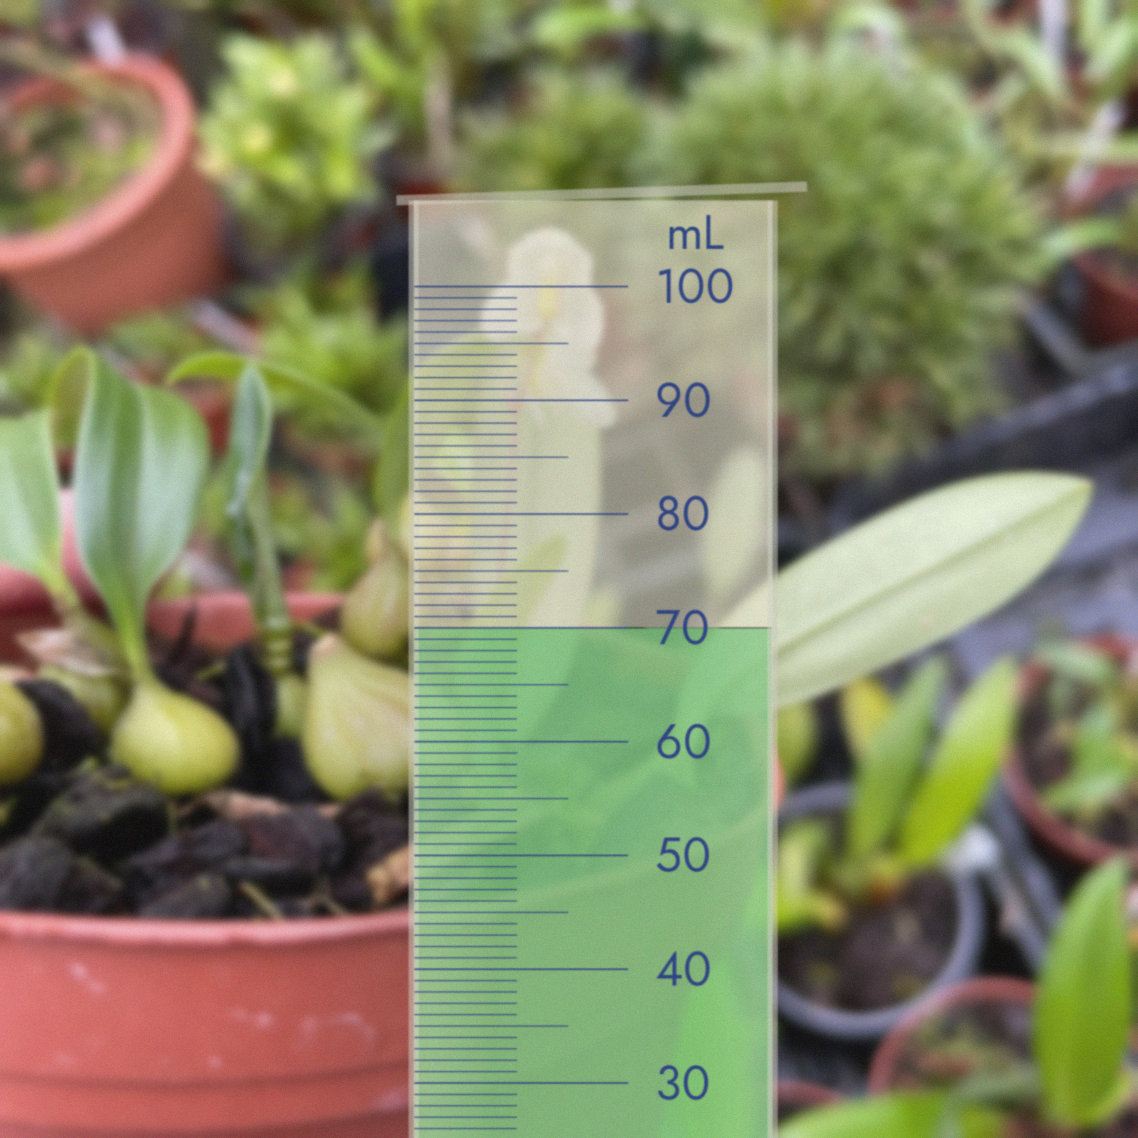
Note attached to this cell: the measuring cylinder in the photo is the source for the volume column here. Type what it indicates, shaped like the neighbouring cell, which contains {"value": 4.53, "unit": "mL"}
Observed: {"value": 70, "unit": "mL"}
